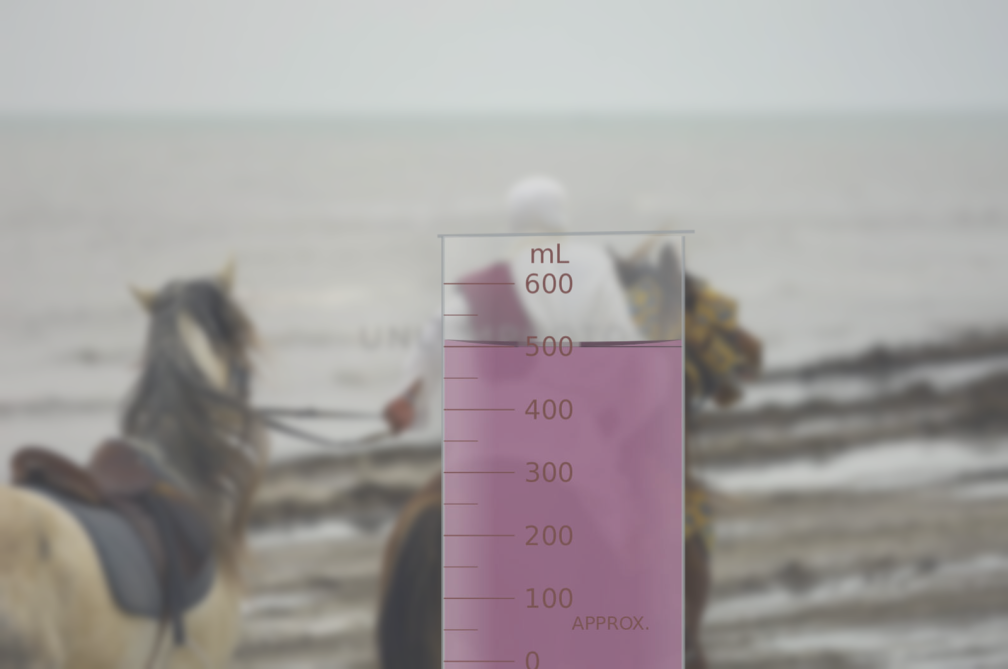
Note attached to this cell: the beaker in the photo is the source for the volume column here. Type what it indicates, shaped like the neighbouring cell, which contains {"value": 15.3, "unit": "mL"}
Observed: {"value": 500, "unit": "mL"}
